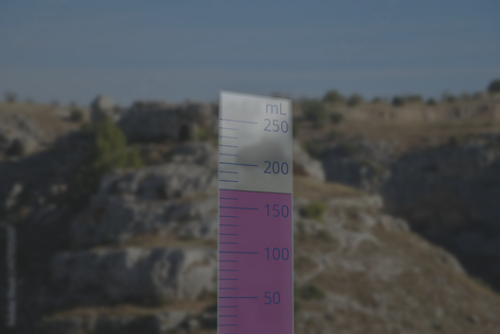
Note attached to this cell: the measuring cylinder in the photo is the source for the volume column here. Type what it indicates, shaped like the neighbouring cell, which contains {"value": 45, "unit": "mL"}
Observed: {"value": 170, "unit": "mL"}
